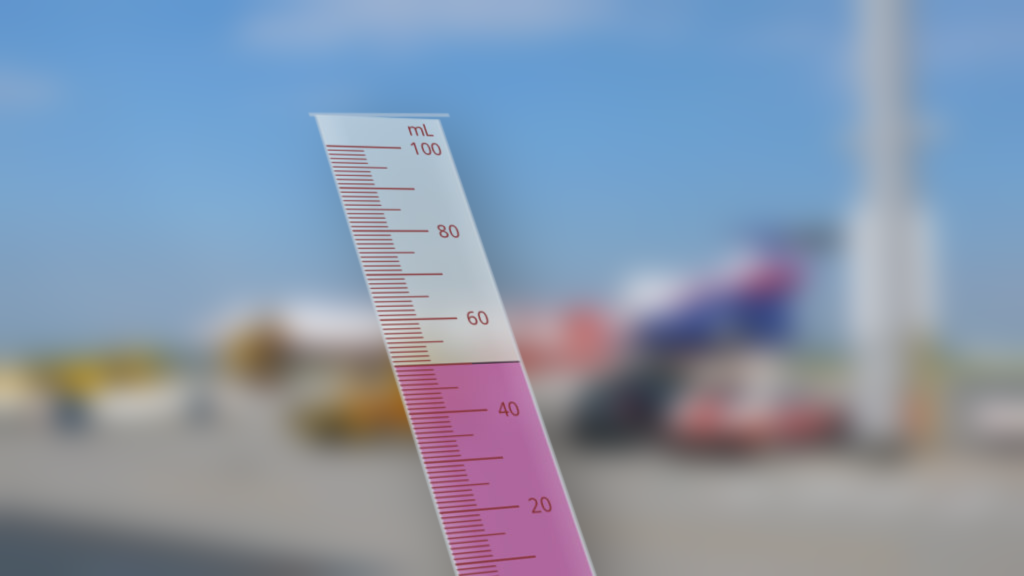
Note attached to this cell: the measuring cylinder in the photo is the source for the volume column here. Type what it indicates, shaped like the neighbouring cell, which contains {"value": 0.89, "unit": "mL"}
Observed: {"value": 50, "unit": "mL"}
